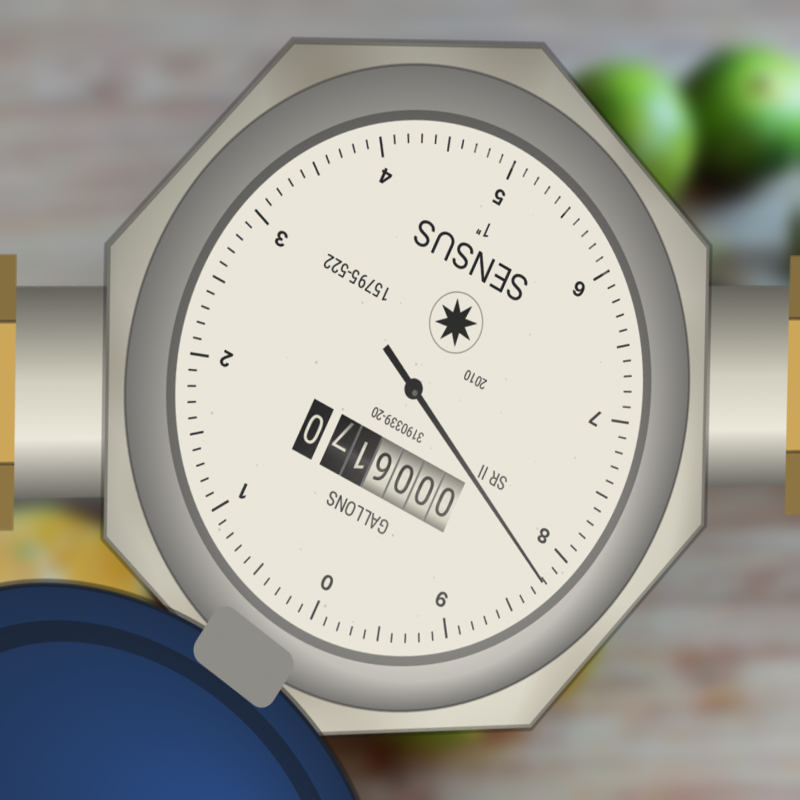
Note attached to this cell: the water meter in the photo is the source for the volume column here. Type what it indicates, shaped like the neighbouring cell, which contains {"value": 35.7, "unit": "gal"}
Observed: {"value": 6168.2, "unit": "gal"}
